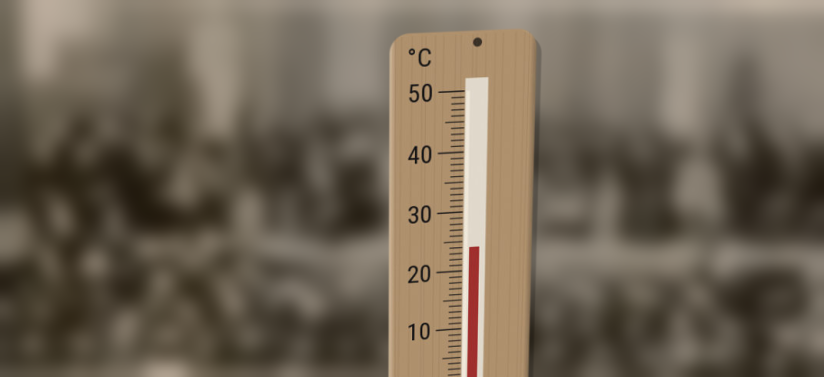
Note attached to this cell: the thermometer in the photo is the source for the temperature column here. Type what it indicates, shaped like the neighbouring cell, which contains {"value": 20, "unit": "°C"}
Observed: {"value": 24, "unit": "°C"}
